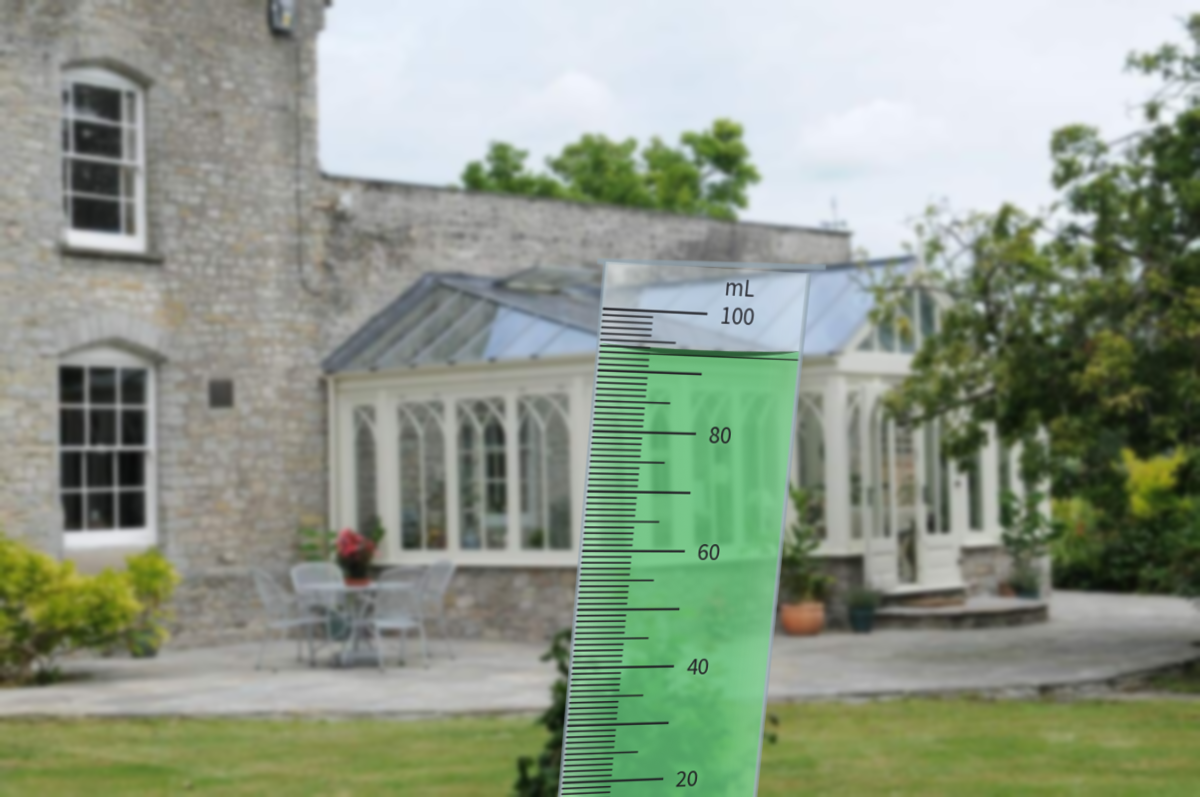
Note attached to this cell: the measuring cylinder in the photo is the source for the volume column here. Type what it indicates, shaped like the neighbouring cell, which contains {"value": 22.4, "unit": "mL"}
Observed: {"value": 93, "unit": "mL"}
